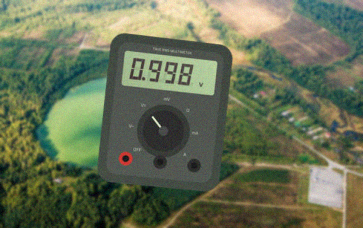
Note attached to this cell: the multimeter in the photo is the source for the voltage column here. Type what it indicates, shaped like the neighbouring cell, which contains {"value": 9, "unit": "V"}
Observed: {"value": 0.998, "unit": "V"}
